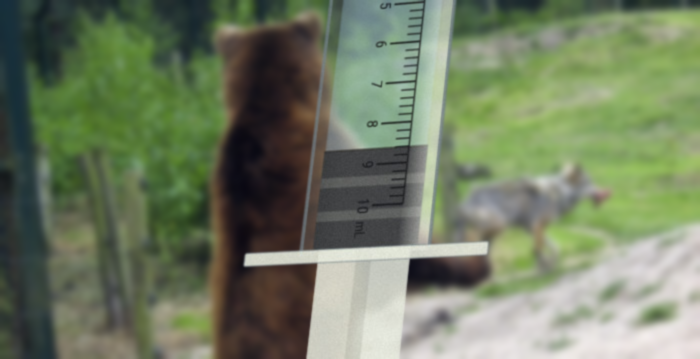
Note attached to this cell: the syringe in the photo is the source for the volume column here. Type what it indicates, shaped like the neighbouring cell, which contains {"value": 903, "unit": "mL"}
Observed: {"value": 8.6, "unit": "mL"}
